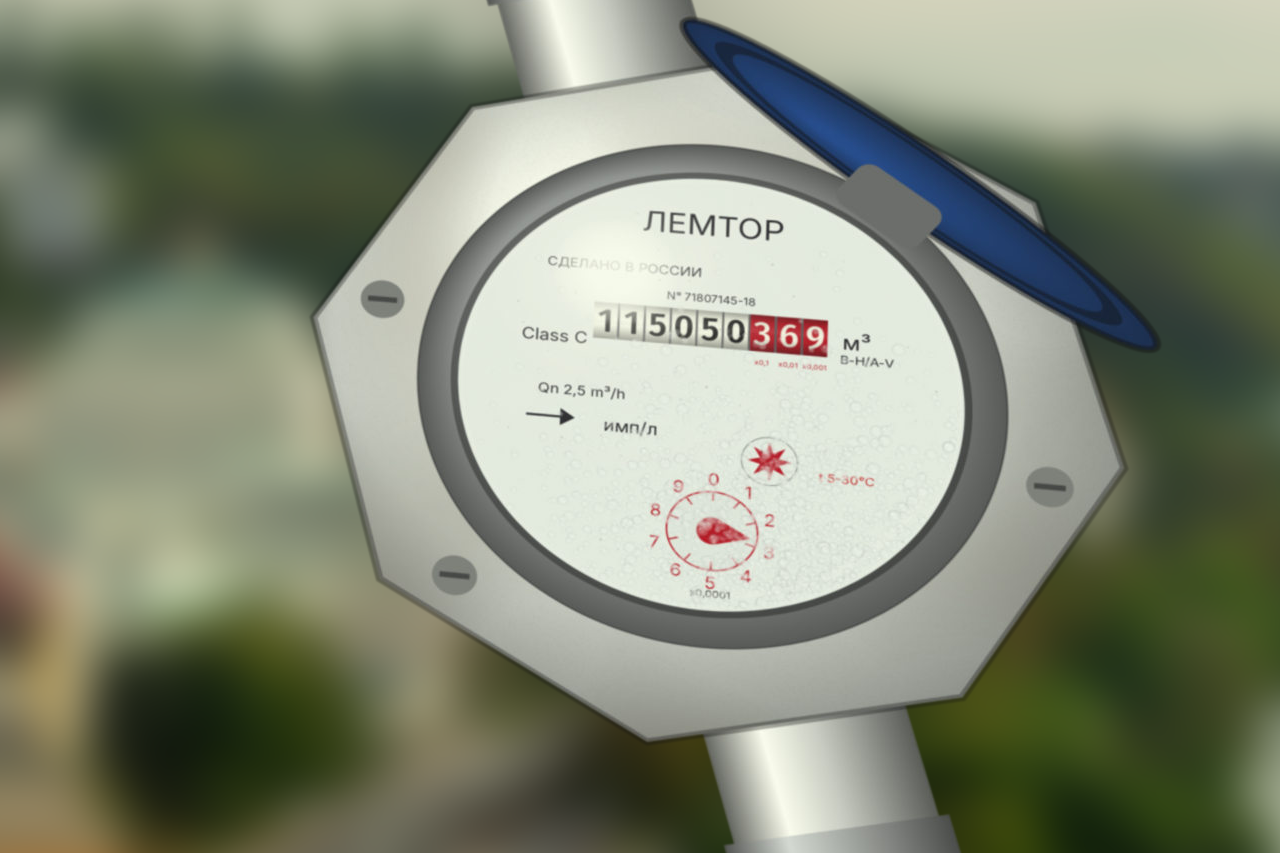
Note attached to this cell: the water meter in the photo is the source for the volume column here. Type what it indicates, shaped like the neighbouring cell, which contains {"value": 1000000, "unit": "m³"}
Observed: {"value": 115050.3692, "unit": "m³"}
